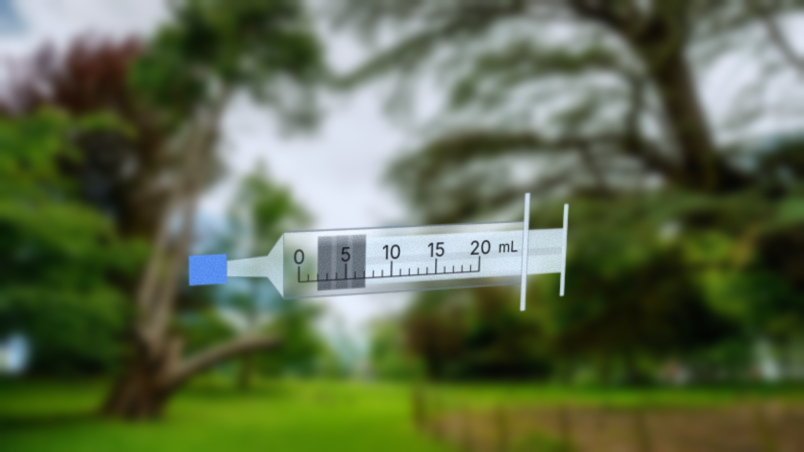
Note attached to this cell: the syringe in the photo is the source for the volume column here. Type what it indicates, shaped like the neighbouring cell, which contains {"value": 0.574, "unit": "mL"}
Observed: {"value": 2, "unit": "mL"}
